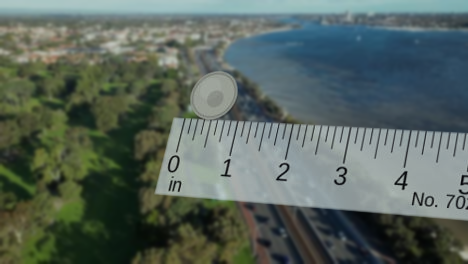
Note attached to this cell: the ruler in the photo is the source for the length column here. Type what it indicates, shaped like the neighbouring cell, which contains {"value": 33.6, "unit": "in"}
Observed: {"value": 0.875, "unit": "in"}
